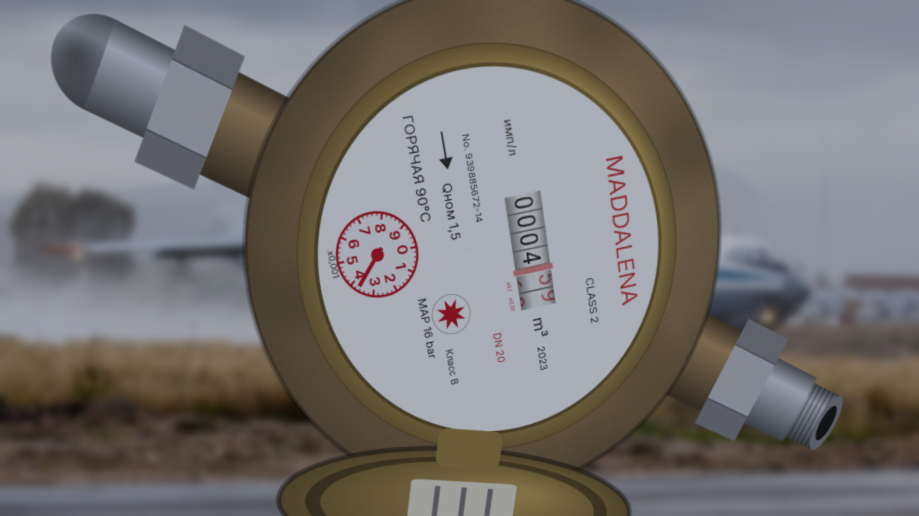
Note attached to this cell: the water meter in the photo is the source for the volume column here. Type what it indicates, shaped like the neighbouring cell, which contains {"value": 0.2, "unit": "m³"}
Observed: {"value": 4.593, "unit": "m³"}
